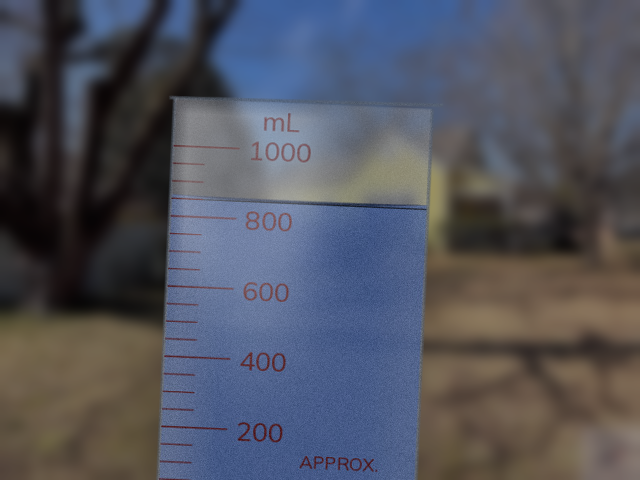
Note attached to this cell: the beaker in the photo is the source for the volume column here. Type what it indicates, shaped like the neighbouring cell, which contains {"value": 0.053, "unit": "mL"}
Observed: {"value": 850, "unit": "mL"}
